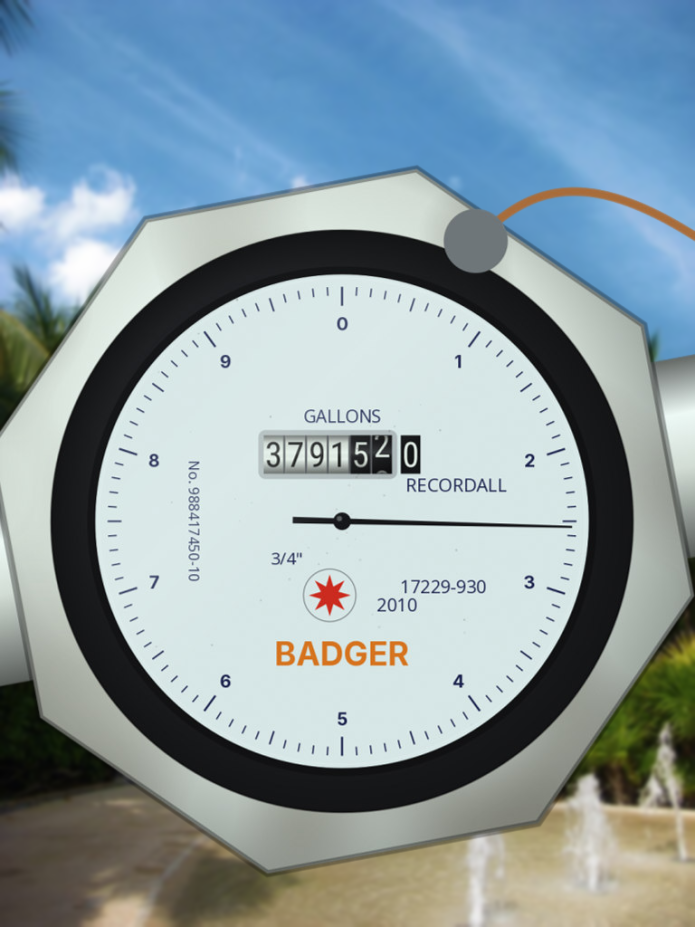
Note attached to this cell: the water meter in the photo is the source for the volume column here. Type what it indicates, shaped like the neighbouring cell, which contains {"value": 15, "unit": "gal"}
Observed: {"value": 3791522.5, "unit": "gal"}
